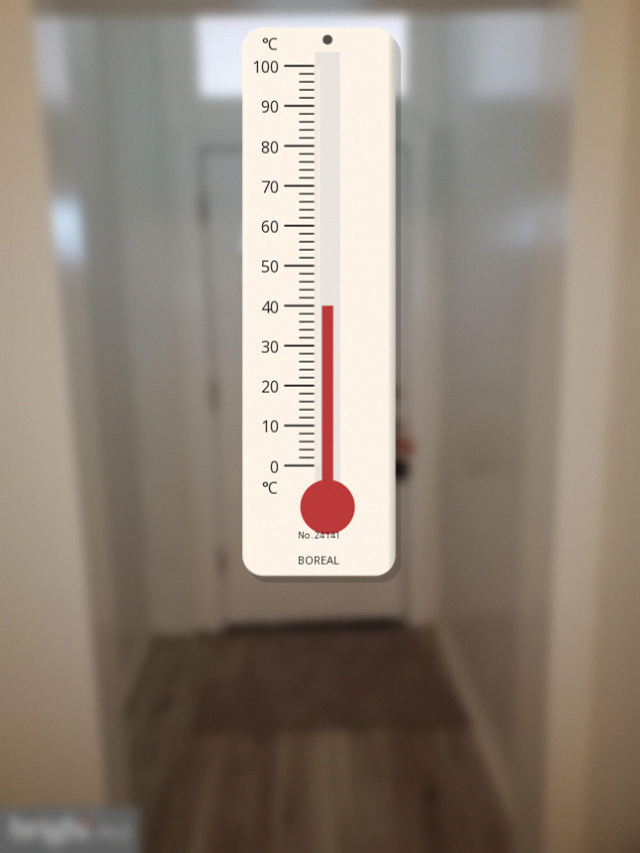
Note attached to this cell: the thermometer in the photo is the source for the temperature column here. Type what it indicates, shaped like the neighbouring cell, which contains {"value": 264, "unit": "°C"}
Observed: {"value": 40, "unit": "°C"}
